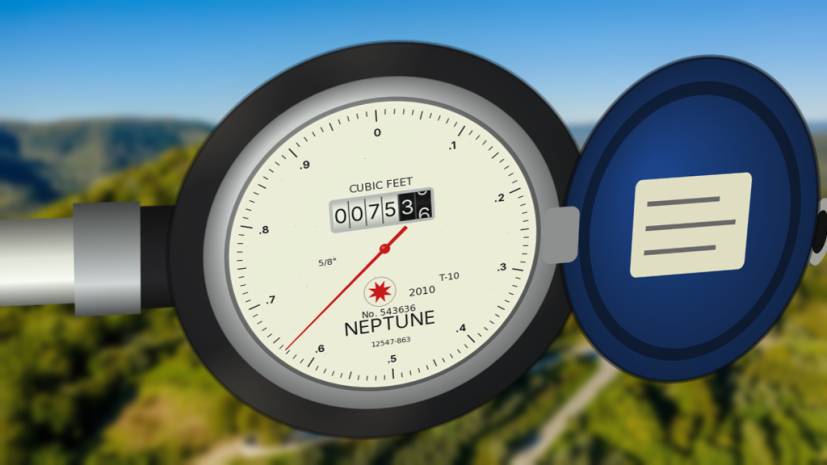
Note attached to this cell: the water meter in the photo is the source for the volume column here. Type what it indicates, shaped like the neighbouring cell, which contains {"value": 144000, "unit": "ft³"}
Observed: {"value": 7535.63, "unit": "ft³"}
